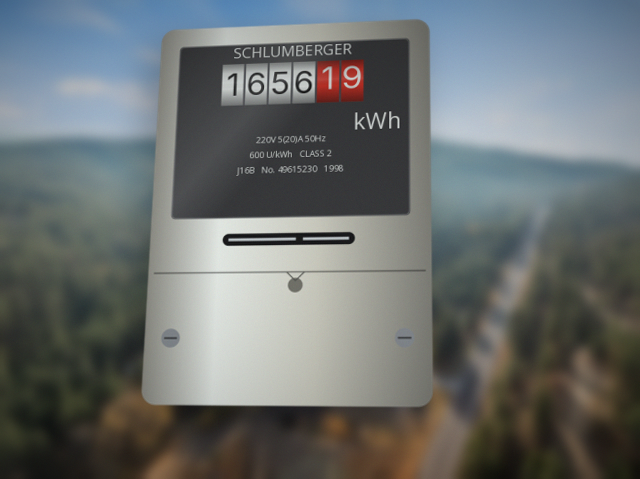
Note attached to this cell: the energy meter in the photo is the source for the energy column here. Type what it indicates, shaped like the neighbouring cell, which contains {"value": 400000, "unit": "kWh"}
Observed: {"value": 1656.19, "unit": "kWh"}
